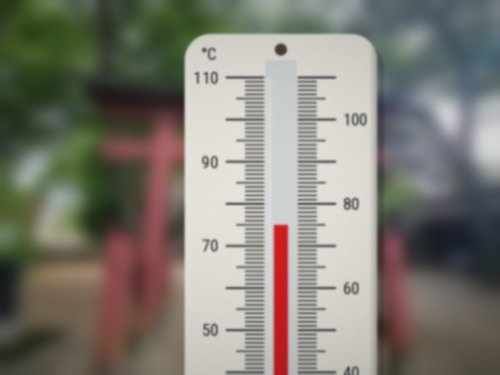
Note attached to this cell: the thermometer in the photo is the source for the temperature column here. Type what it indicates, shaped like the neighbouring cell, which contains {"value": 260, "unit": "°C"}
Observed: {"value": 75, "unit": "°C"}
